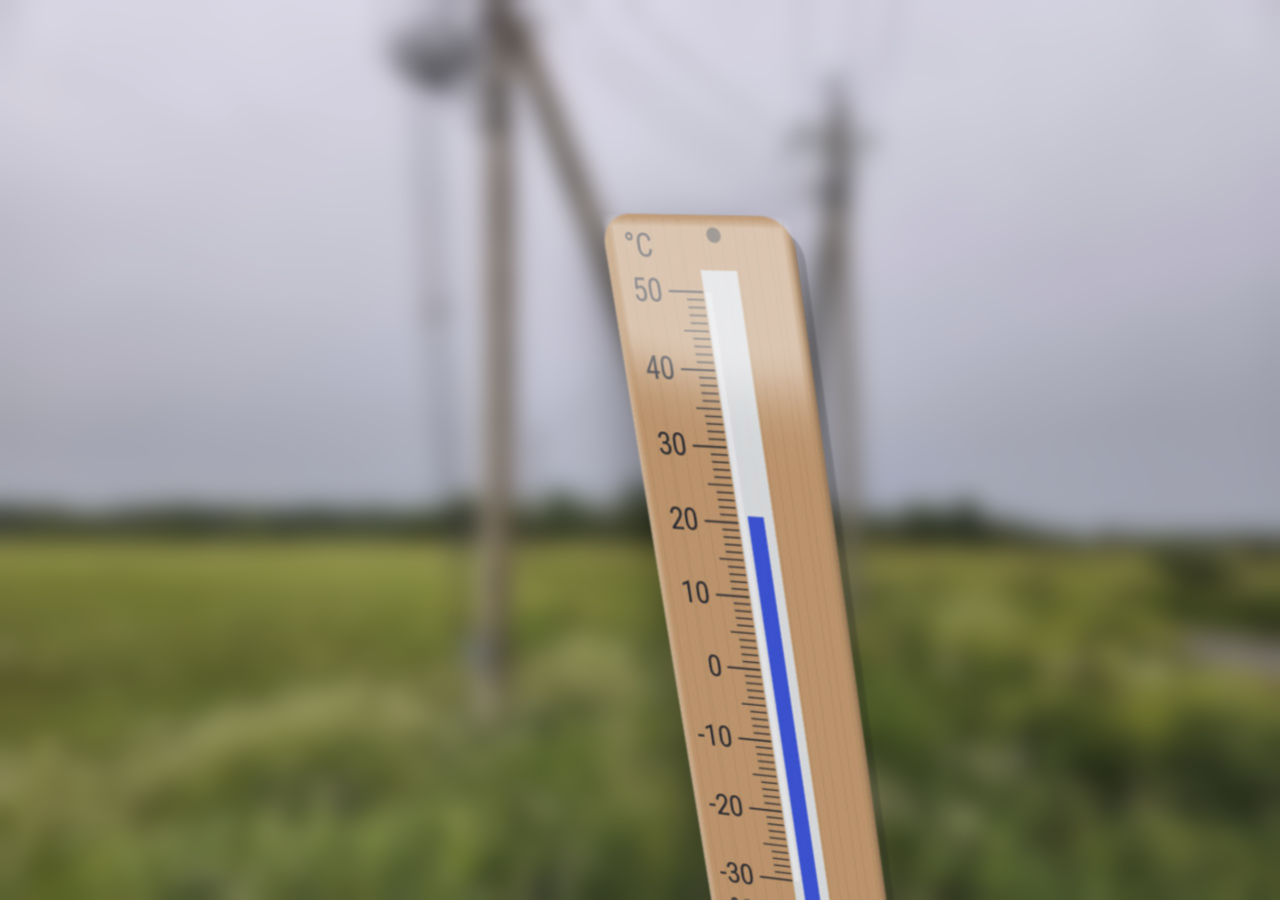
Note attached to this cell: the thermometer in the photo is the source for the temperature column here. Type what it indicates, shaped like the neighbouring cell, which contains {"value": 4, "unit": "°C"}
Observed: {"value": 21, "unit": "°C"}
